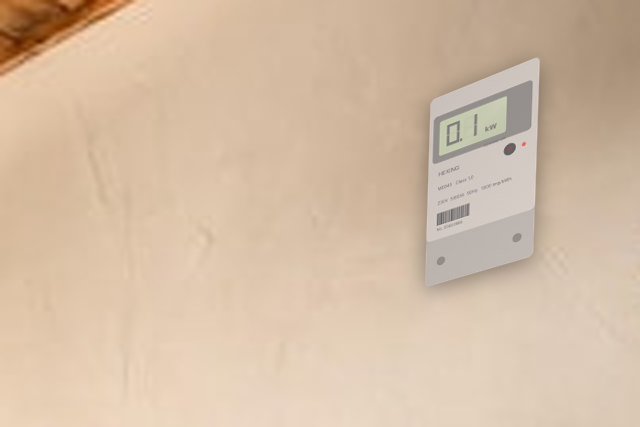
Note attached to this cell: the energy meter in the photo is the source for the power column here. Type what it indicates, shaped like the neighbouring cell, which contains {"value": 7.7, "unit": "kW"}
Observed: {"value": 0.1, "unit": "kW"}
